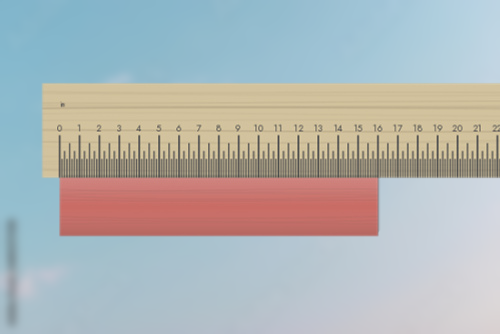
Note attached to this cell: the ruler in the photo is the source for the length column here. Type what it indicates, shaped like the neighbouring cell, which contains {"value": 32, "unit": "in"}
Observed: {"value": 16, "unit": "in"}
